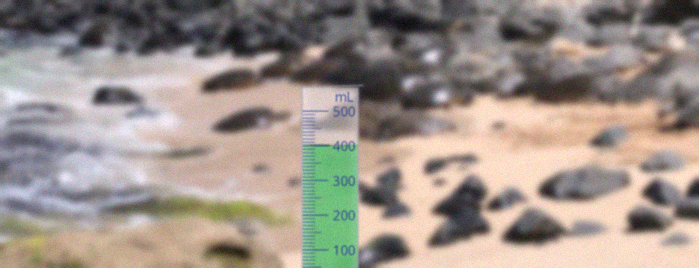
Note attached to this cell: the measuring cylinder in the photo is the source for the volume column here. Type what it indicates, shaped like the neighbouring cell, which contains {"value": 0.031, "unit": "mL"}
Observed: {"value": 400, "unit": "mL"}
